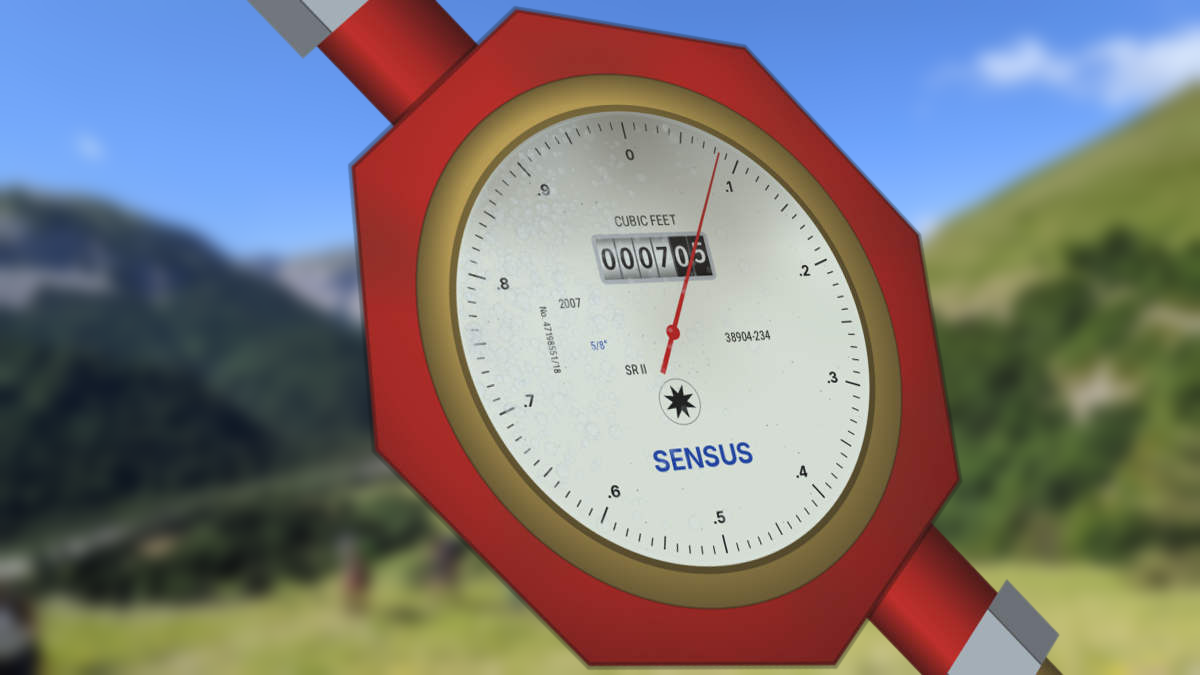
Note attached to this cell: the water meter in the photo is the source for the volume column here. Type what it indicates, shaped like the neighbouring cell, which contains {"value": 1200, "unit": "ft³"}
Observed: {"value": 705.08, "unit": "ft³"}
